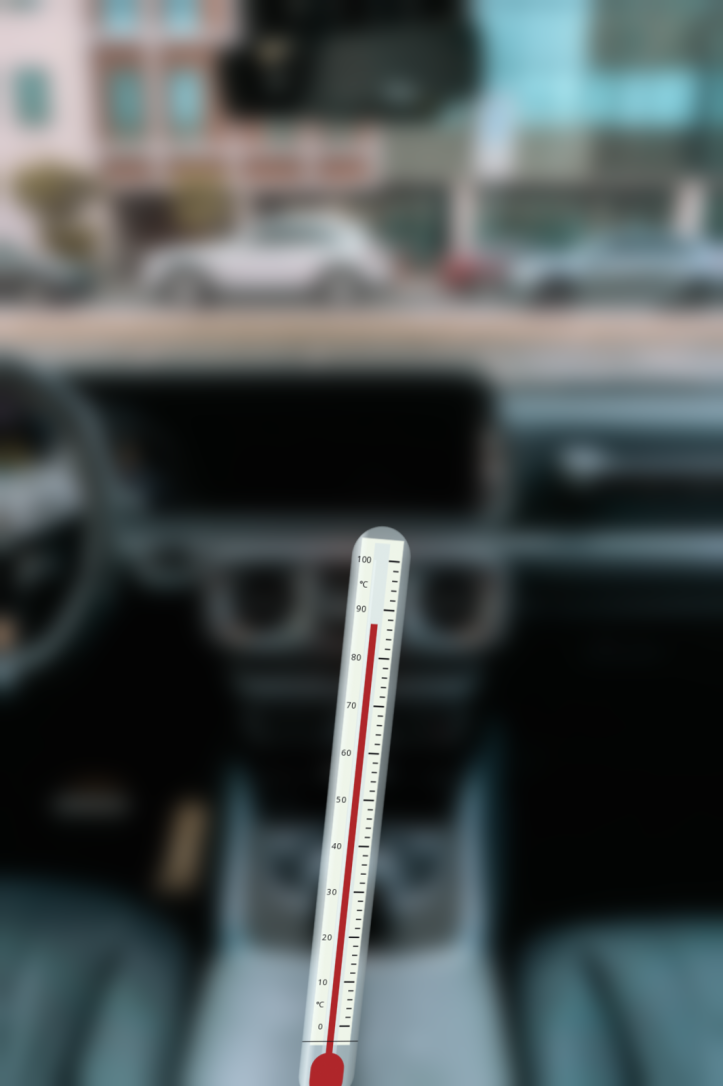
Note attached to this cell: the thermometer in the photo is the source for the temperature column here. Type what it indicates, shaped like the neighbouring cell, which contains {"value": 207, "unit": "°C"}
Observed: {"value": 87, "unit": "°C"}
